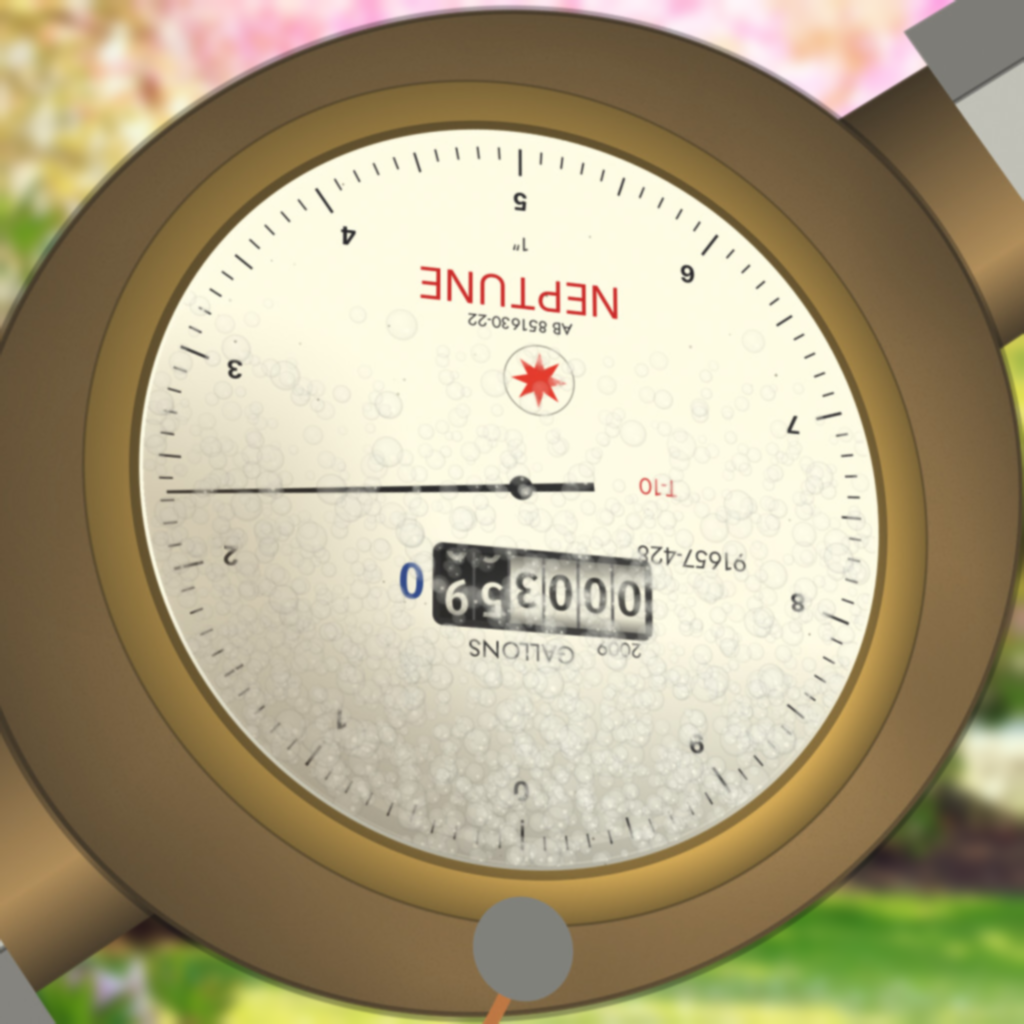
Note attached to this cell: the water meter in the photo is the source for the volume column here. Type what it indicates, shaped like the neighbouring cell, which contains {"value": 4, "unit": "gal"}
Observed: {"value": 3592.3, "unit": "gal"}
